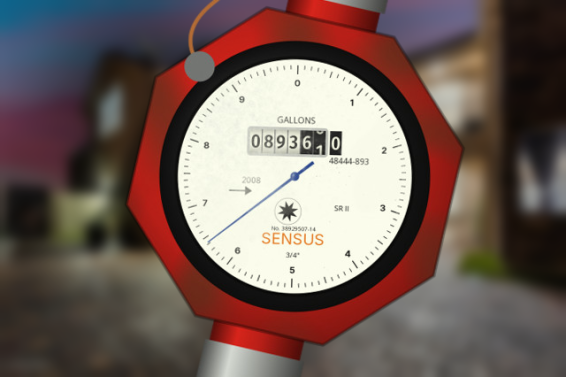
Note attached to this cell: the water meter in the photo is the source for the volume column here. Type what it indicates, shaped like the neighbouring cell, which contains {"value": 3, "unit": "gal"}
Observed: {"value": 893606.4, "unit": "gal"}
